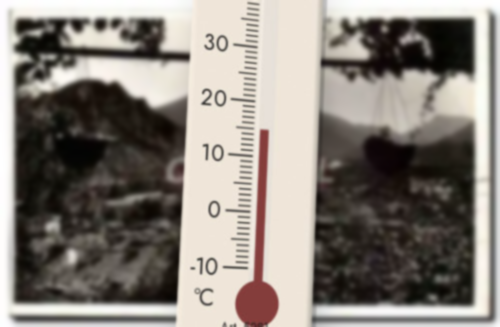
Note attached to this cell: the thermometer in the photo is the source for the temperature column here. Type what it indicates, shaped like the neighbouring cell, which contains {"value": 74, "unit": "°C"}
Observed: {"value": 15, "unit": "°C"}
